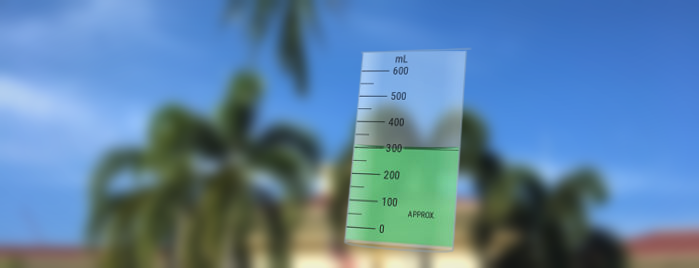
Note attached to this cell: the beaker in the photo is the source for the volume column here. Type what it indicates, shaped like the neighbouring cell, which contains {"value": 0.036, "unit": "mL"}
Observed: {"value": 300, "unit": "mL"}
